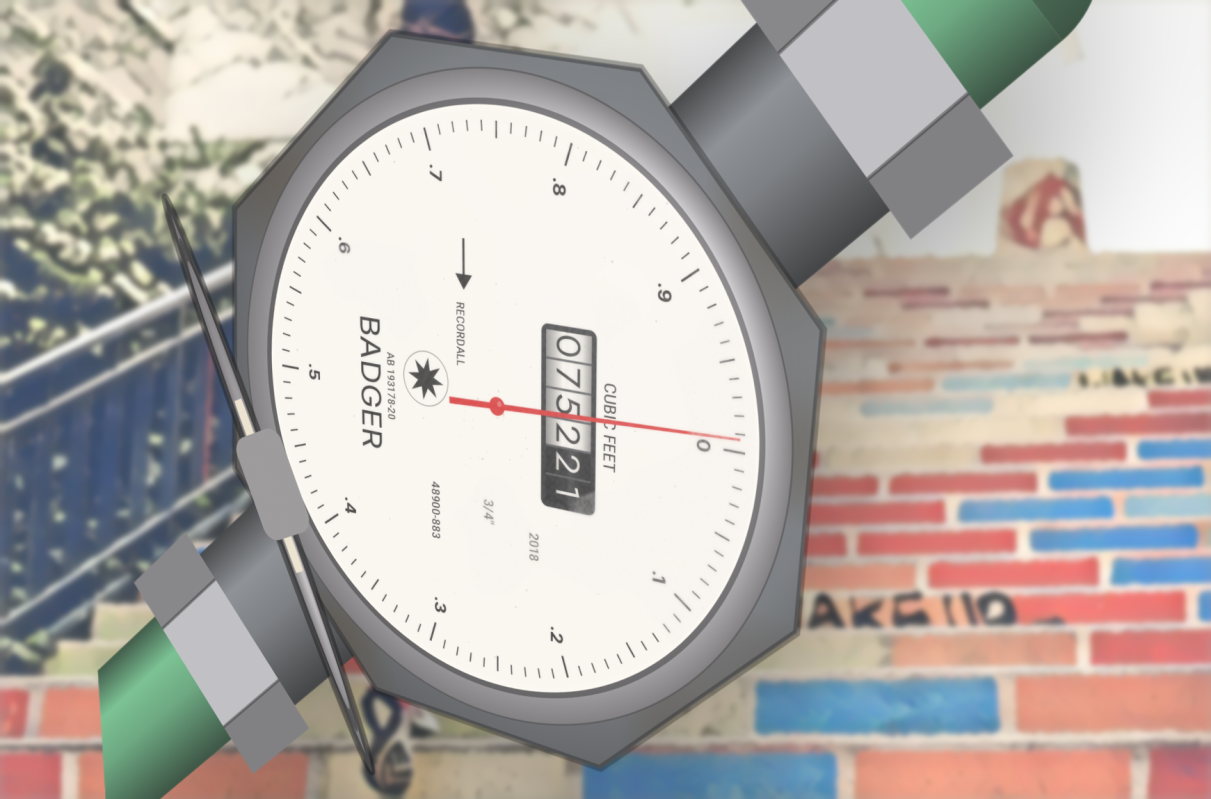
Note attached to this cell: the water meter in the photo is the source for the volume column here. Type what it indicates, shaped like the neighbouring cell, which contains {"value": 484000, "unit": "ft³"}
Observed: {"value": 75220.99, "unit": "ft³"}
